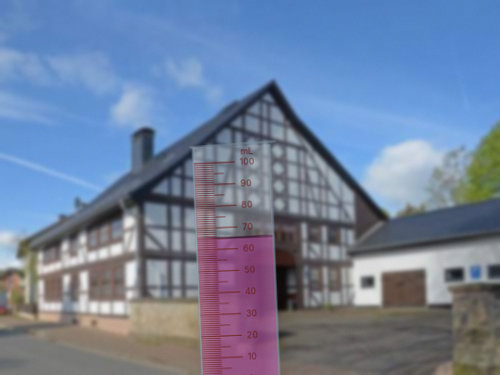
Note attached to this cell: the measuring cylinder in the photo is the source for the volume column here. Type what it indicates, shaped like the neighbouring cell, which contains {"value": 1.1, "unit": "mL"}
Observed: {"value": 65, "unit": "mL"}
